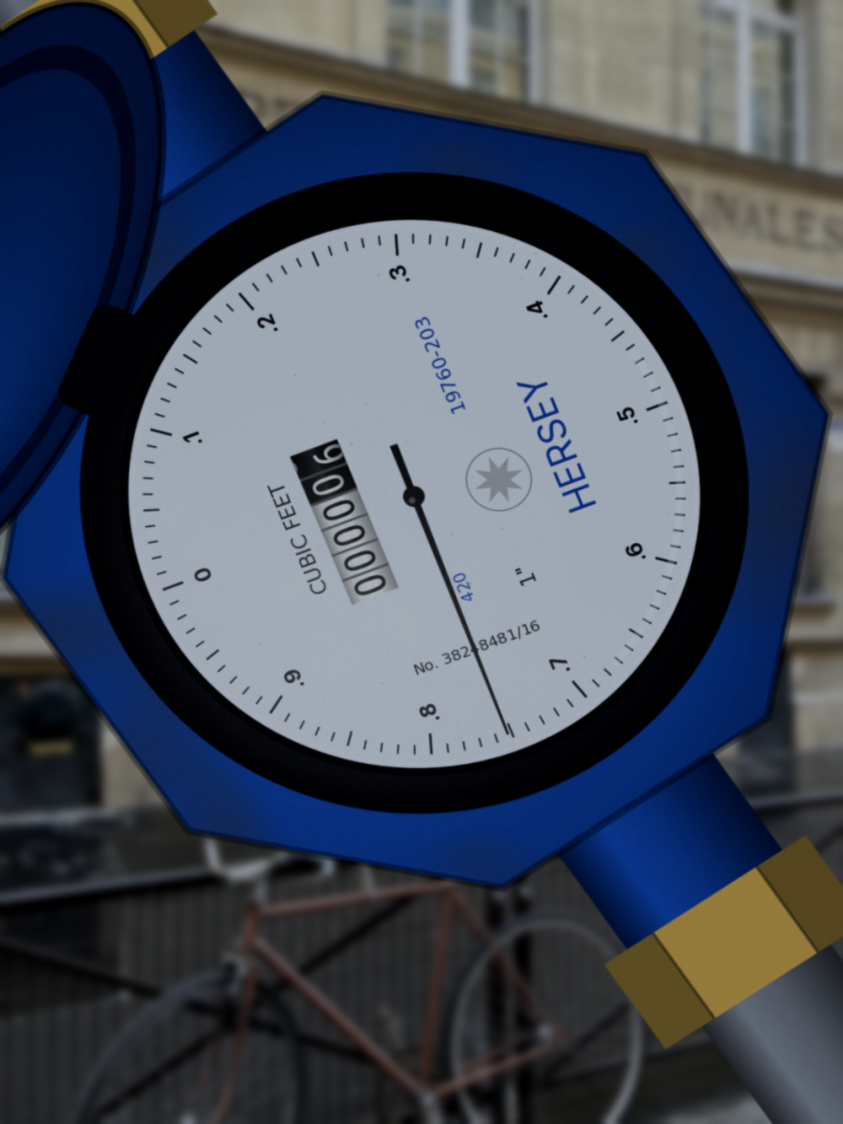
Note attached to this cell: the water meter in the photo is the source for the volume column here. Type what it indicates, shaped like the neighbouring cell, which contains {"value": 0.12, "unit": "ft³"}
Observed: {"value": 5.75, "unit": "ft³"}
